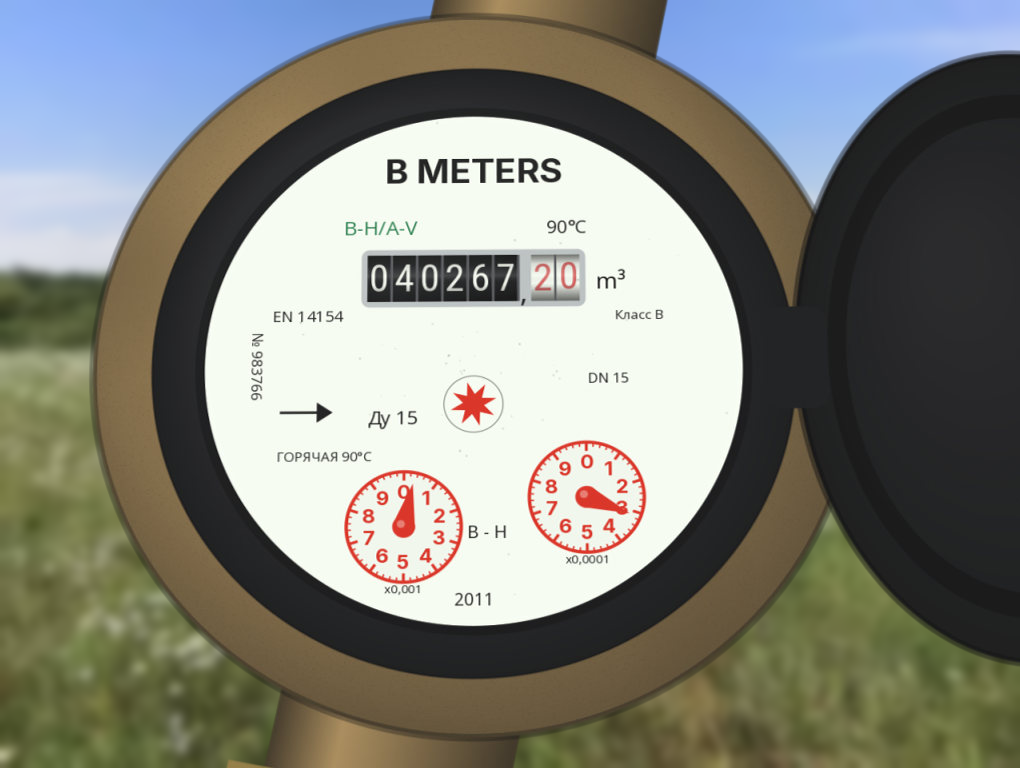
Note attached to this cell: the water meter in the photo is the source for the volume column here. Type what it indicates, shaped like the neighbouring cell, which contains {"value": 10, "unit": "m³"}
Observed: {"value": 40267.2003, "unit": "m³"}
